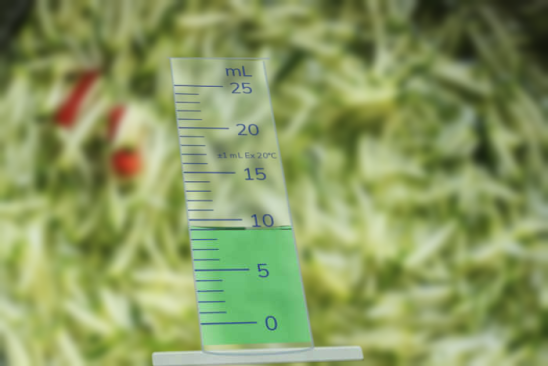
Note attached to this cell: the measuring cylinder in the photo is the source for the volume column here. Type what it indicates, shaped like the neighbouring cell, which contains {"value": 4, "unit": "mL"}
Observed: {"value": 9, "unit": "mL"}
